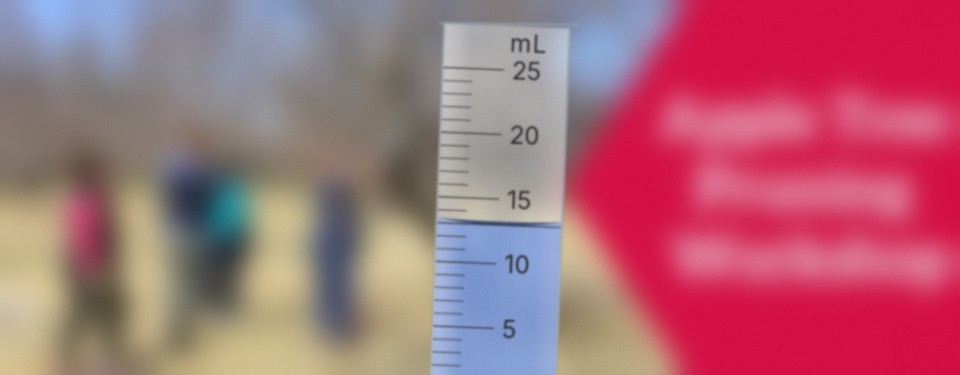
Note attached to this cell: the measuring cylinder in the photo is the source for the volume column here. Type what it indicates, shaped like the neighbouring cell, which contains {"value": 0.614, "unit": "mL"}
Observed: {"value": 13, "unit": "mL"}
